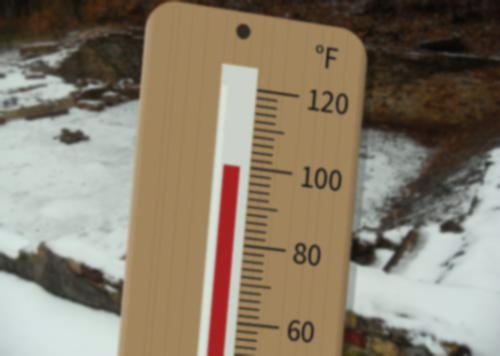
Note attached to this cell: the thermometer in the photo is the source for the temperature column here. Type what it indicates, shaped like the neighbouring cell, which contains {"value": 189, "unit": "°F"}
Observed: {"value": 100, "unit": "°F"}
